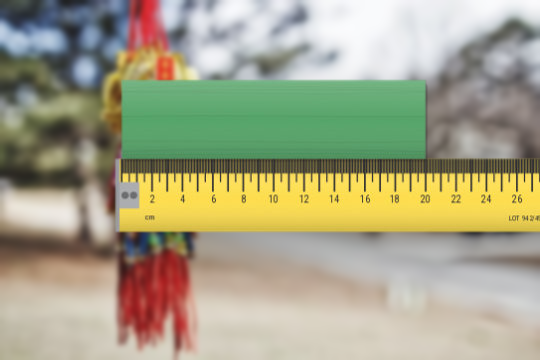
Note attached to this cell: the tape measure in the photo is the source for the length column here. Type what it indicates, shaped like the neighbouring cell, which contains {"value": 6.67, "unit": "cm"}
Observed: {"value": 20, "unit": "cm"}
